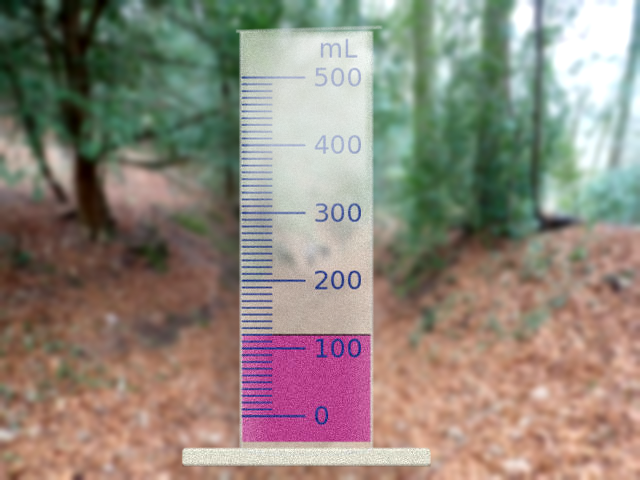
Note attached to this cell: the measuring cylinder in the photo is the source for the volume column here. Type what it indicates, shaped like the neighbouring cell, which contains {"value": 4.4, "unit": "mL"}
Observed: {"value": 120, "unit": "mL"}
